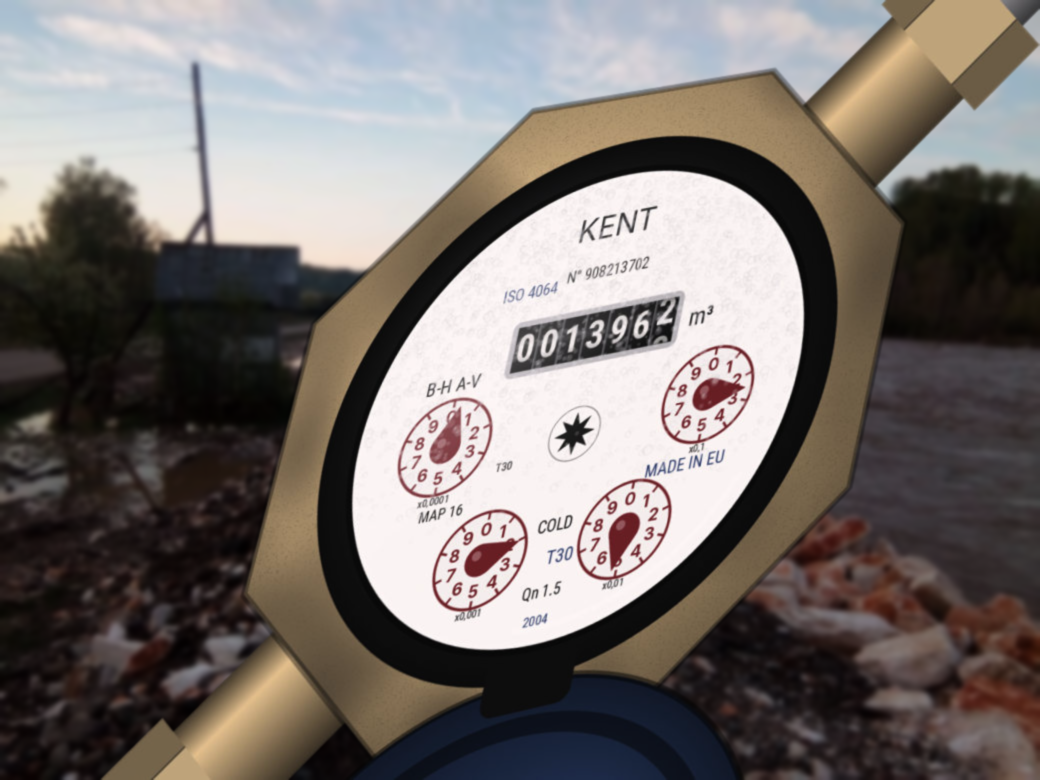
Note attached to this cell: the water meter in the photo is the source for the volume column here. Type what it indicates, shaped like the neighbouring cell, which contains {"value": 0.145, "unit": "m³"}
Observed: {"value": 13962.2520, "unit": "m³"}
